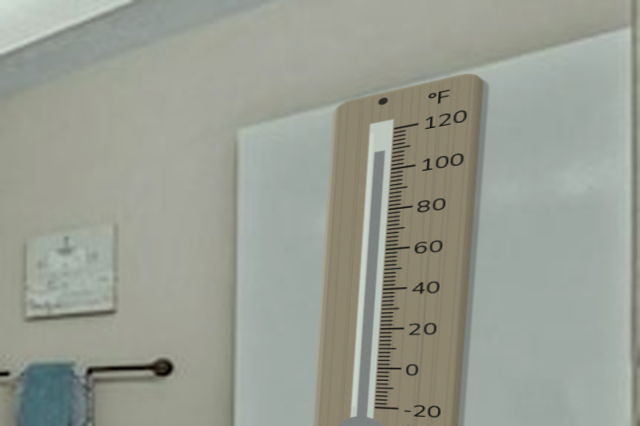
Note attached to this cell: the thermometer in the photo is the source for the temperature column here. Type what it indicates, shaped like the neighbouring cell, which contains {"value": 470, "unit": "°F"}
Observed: {"value": 110, "unit": "°F"}
